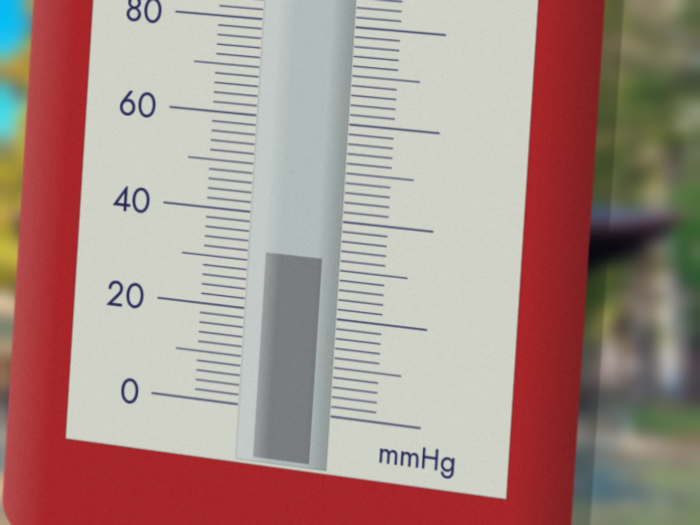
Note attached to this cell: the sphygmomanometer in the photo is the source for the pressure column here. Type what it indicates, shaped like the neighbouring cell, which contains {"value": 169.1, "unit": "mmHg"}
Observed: {"value": 32, "unit": "mmHg"}
